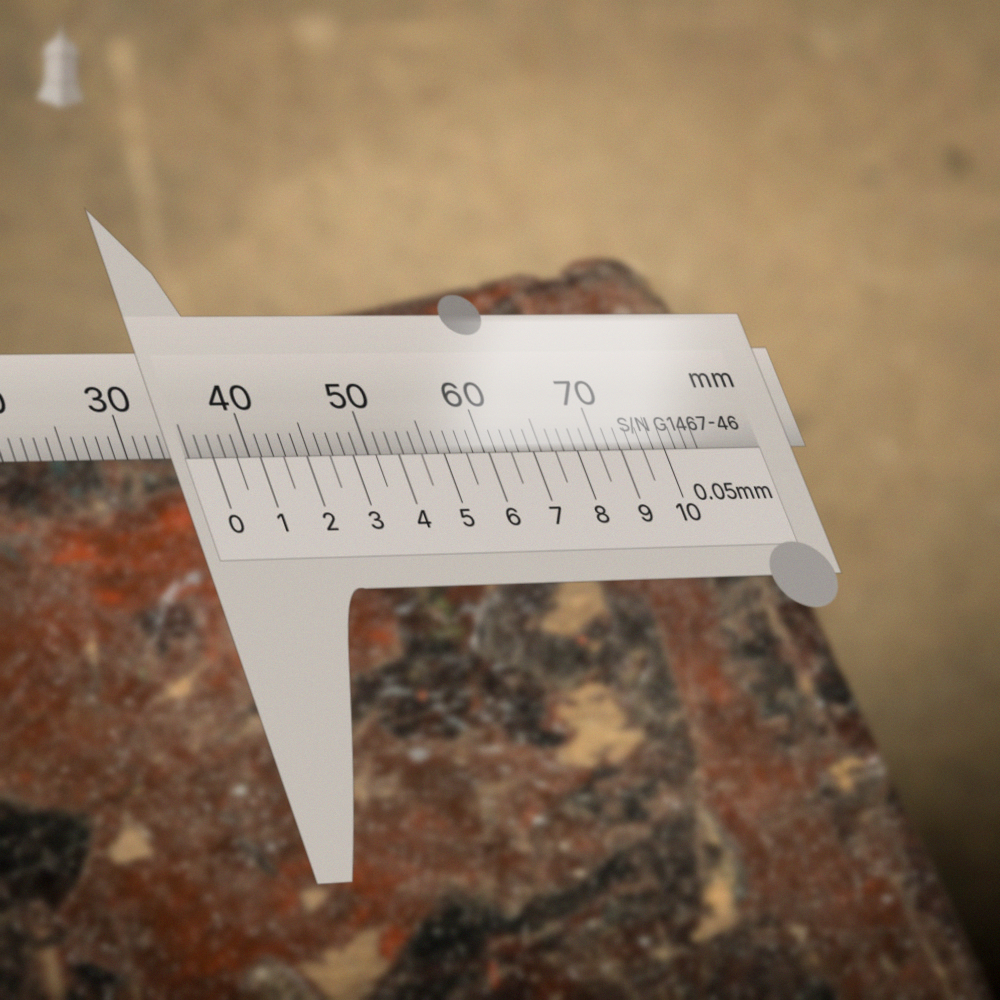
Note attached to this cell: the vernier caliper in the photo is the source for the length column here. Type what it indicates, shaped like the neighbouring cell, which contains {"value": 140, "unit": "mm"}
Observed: {"value": 37.0, "unit": "mm"}
